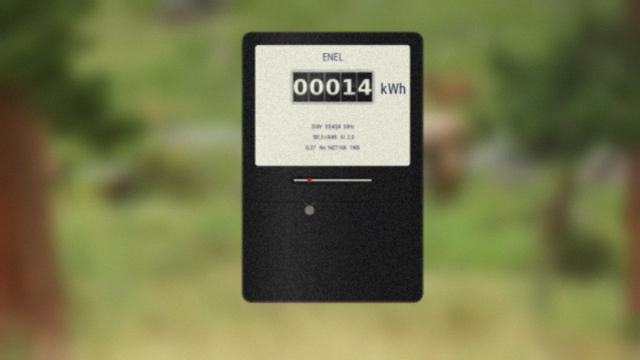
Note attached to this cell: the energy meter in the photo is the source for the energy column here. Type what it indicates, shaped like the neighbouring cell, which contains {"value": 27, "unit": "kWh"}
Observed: {"value": 14, "unit": "kWh"}
